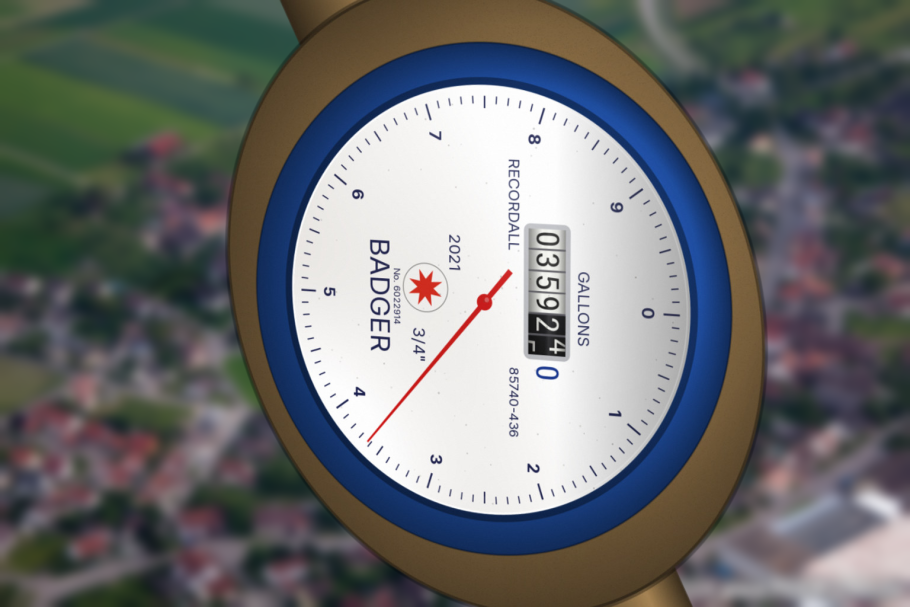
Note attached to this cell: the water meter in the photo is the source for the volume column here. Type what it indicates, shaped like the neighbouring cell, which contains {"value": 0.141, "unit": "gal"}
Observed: {"value": 359243.6, "unit": "gal"}
